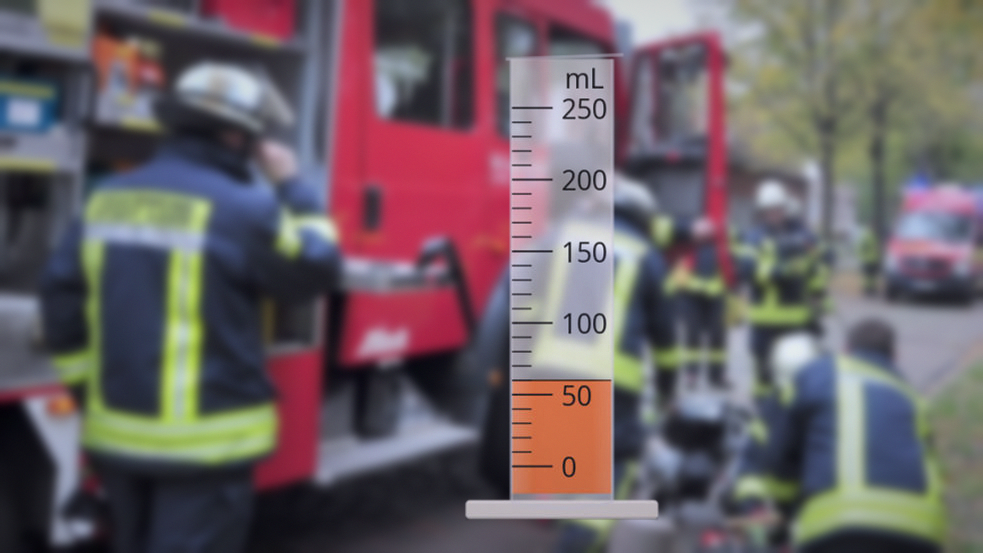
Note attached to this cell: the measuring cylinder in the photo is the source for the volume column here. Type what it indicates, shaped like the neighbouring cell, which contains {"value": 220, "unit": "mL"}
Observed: {"value": 60, "unit": "mL"}
